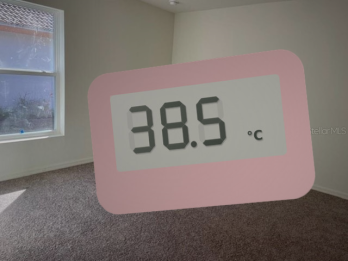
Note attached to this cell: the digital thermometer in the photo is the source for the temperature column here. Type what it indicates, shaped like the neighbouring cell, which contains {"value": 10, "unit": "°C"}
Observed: {"value": 38.5, "unit": "°C"}
